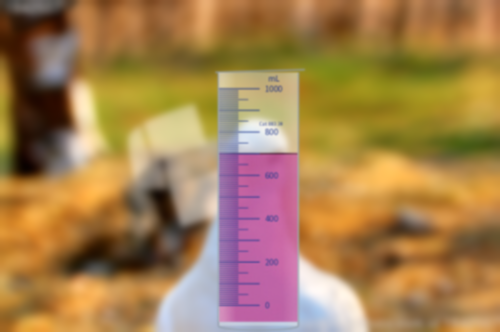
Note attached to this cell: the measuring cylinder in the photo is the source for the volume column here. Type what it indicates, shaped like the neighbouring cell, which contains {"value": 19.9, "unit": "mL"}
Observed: {"value": 700, "unit": "mL"}
